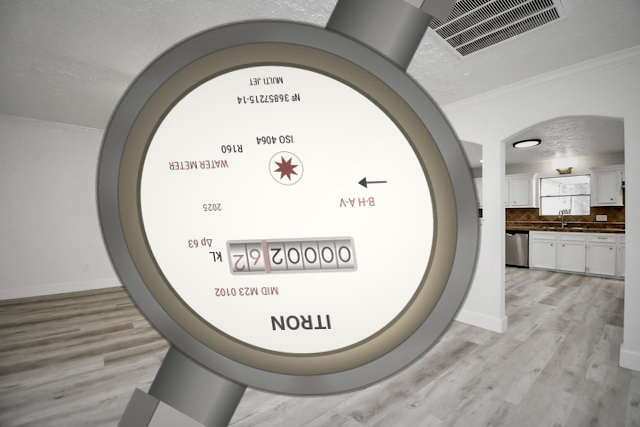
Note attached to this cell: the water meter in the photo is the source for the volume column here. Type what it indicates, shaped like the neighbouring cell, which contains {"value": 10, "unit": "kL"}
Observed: {"value": 2.62, "unit": "kL"}
